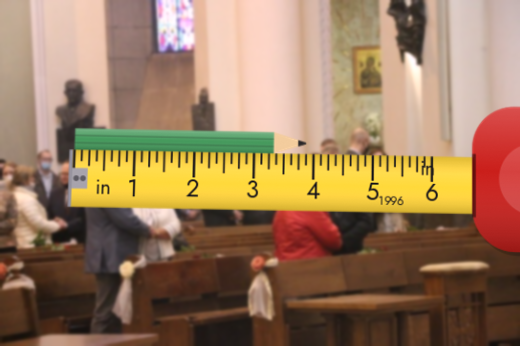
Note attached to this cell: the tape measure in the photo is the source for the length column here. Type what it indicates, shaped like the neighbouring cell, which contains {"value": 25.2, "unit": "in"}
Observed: {"value": 3.875, "unit": "in"}
